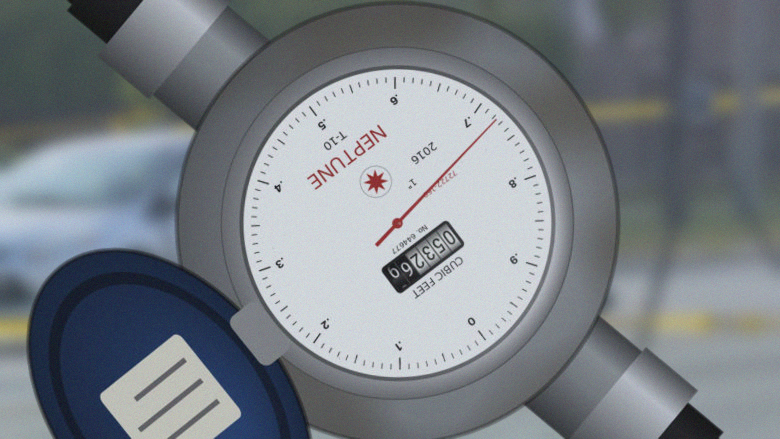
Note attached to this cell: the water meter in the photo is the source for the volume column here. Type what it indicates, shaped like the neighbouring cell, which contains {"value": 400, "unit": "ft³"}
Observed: {"value": 53268.72, "unit": "ft³"}
